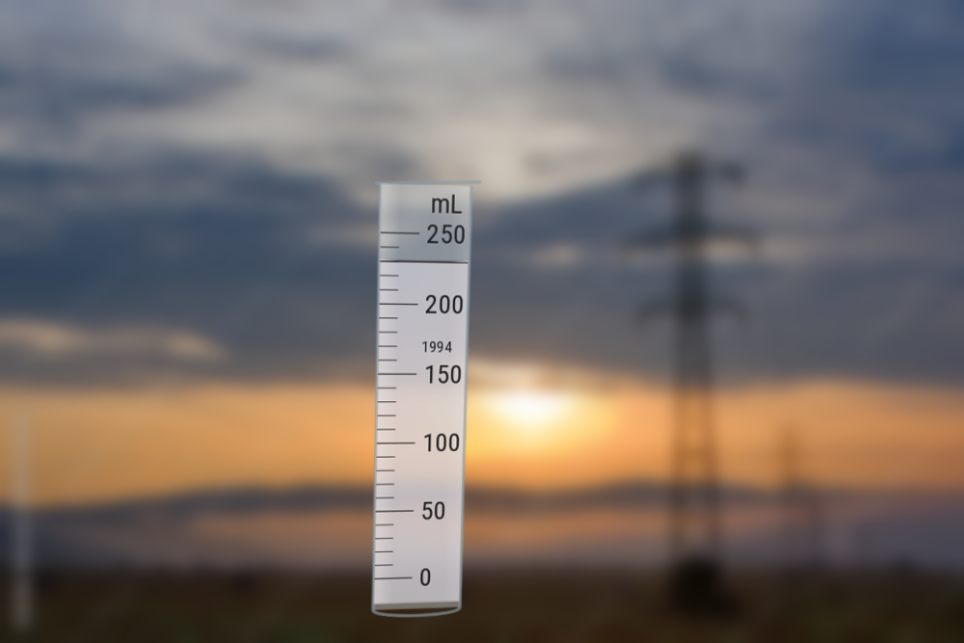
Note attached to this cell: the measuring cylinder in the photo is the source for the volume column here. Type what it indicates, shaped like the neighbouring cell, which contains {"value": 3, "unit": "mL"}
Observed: {"value": 230, "unit": "mL"}
